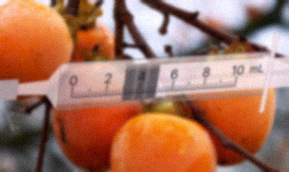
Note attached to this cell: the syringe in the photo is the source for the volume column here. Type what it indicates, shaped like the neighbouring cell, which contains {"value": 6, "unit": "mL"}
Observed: {"value": 3, "unit": "mL"}
